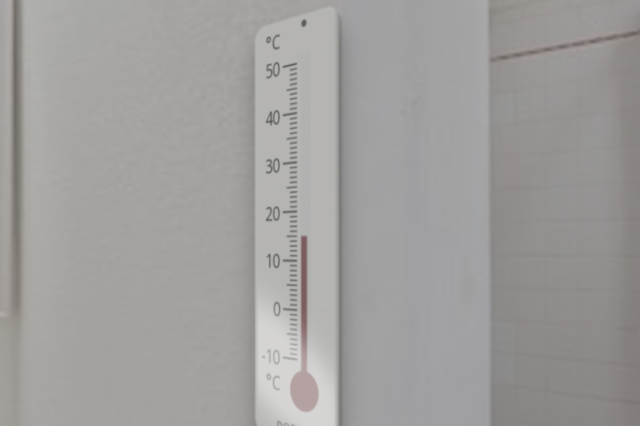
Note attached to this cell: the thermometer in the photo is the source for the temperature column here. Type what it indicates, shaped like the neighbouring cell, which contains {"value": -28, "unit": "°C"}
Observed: {"value": 15, "unit": "°C"}
